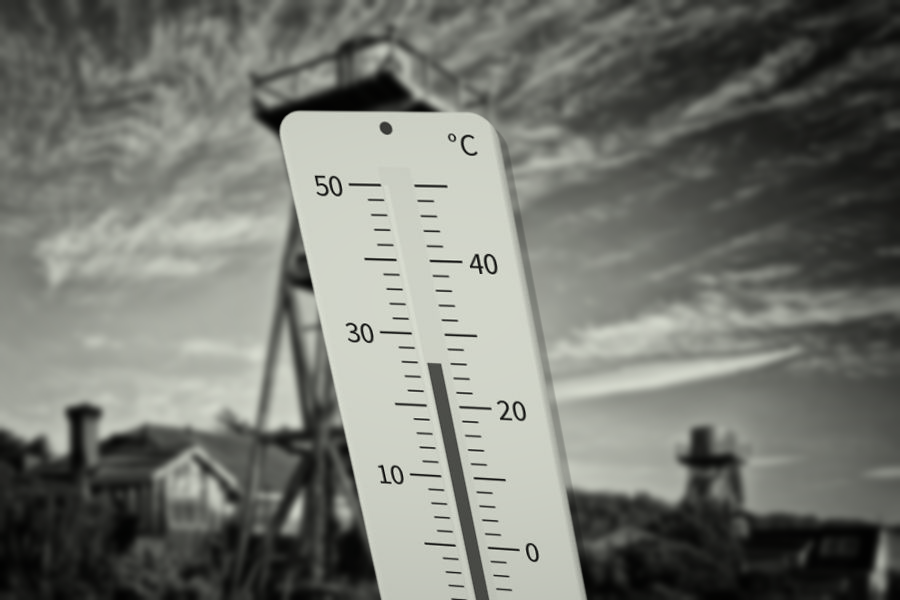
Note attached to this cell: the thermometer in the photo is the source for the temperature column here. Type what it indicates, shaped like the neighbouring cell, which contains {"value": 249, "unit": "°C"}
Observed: {"value": 26, "unit": "°C"}
